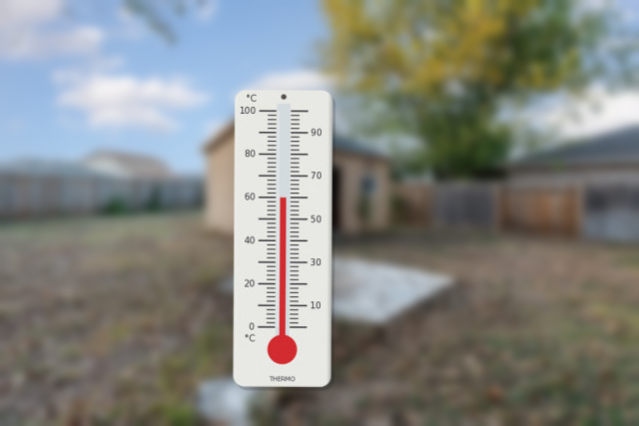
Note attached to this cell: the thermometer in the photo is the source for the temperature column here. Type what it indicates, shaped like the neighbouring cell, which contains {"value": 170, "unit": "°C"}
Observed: {"value": 60, "unit": "°C"}
